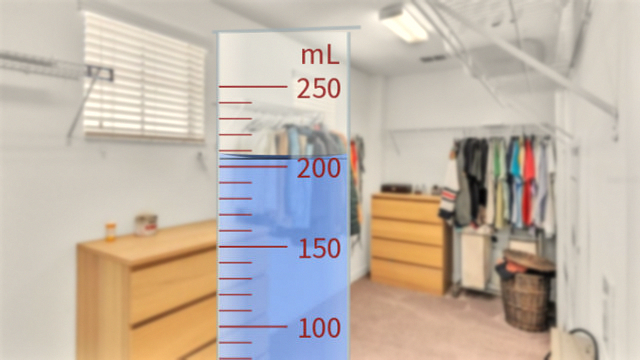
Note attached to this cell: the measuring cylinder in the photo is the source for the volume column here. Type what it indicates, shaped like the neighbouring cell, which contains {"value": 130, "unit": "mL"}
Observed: {"value": 205, "unit": "mL"}
